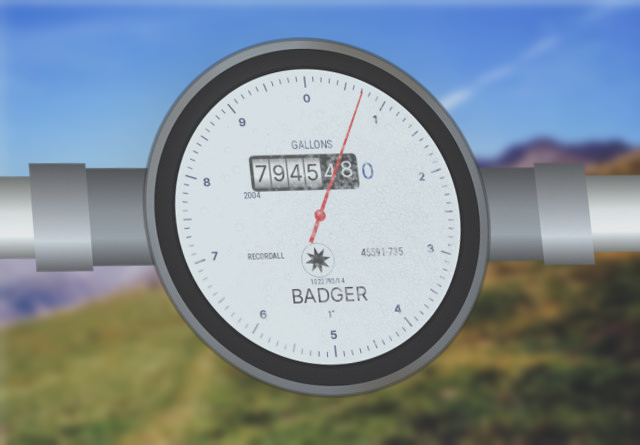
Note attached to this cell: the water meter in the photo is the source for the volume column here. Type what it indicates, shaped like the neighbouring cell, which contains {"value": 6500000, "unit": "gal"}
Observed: {"value": 7945480.7, "unit": "gal"}
